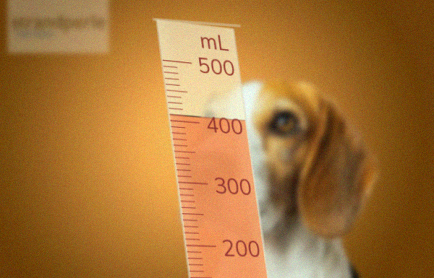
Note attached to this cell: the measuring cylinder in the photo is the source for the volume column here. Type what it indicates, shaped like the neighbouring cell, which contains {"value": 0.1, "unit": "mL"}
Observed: {"value": 410, "unit": "mL"}
